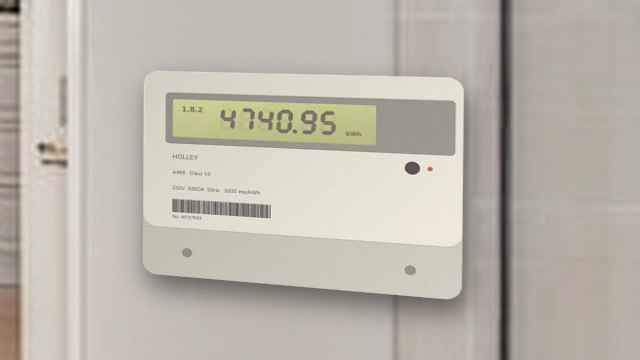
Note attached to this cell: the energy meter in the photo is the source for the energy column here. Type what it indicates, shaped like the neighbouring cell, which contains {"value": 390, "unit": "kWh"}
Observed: {"value": 4740.95, "unit": "kWh"}
